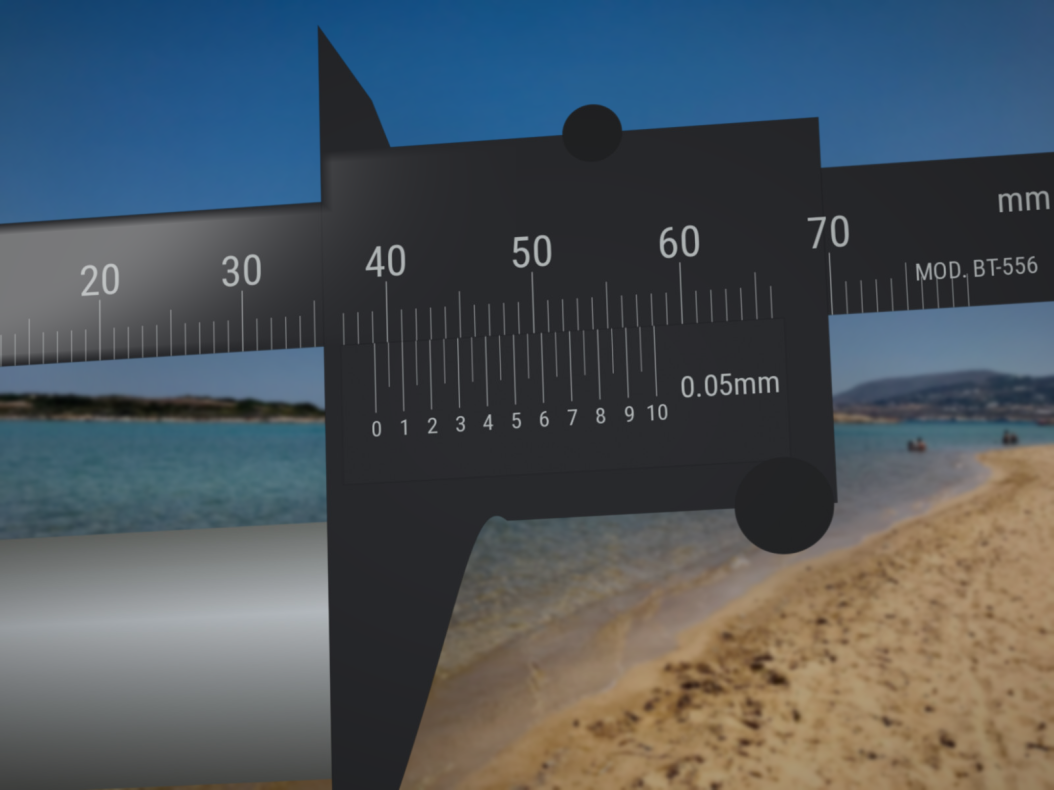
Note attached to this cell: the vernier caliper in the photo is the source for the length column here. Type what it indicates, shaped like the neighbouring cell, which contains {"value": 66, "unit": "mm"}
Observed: {"value": 39.1, "unit": "mm"}
